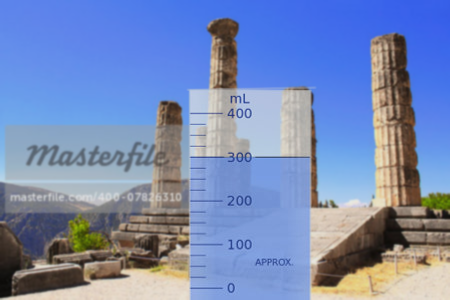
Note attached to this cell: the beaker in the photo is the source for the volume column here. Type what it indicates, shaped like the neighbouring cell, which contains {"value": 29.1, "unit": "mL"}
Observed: {"value": 300, "unit": "mL"}
